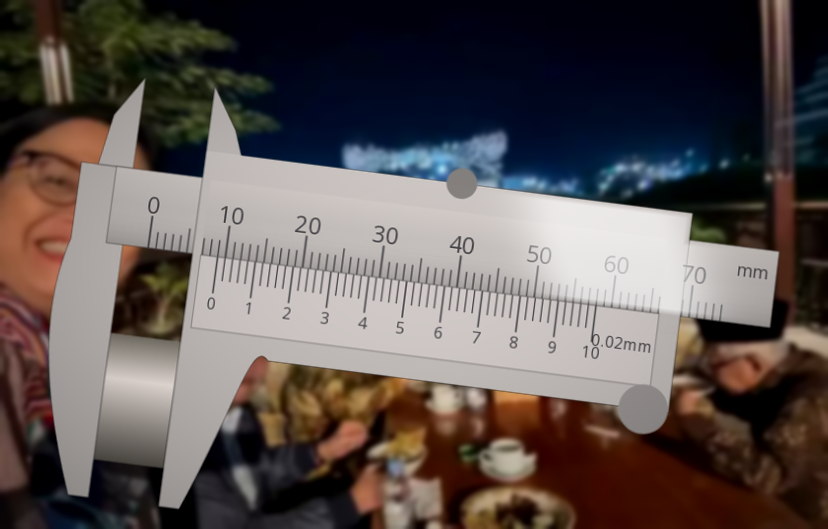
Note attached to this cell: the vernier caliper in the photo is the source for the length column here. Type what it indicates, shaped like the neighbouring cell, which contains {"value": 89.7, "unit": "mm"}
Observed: {"value": 9.0, "unit": "mm"}
